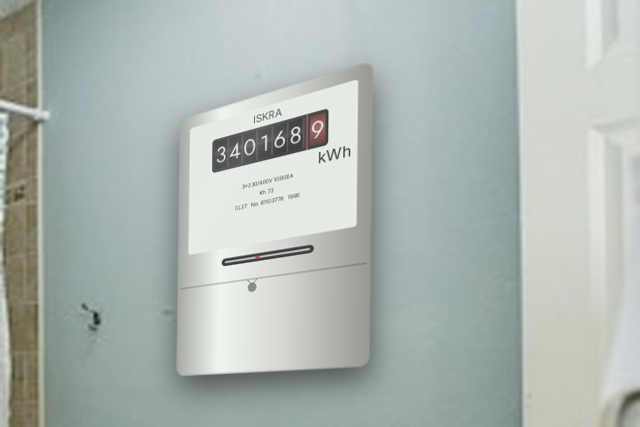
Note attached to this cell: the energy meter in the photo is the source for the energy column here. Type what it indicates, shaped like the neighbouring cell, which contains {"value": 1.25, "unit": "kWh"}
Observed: {"value": 340168.9, "unit": "kWh"}
